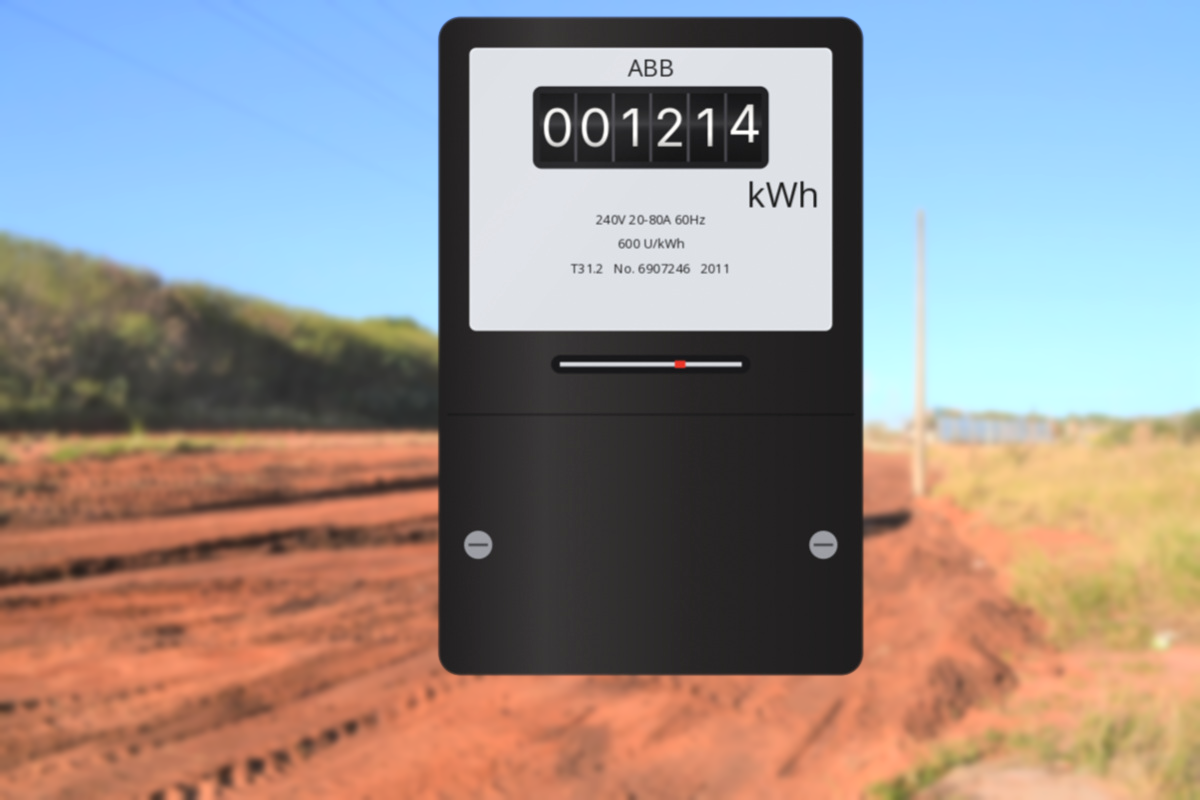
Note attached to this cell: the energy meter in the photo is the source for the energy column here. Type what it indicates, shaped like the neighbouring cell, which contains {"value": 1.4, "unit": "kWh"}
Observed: {"value": 1214, "unit": "kWh"}
